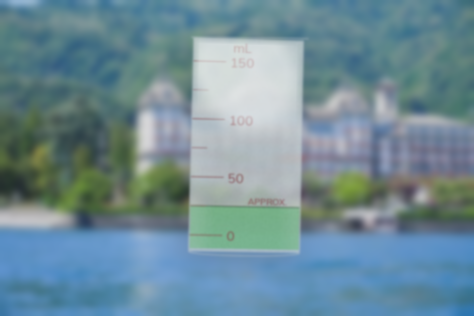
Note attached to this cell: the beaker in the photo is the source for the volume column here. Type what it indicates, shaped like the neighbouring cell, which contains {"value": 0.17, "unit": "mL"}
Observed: {"value": 25, "unit": "mL"}
